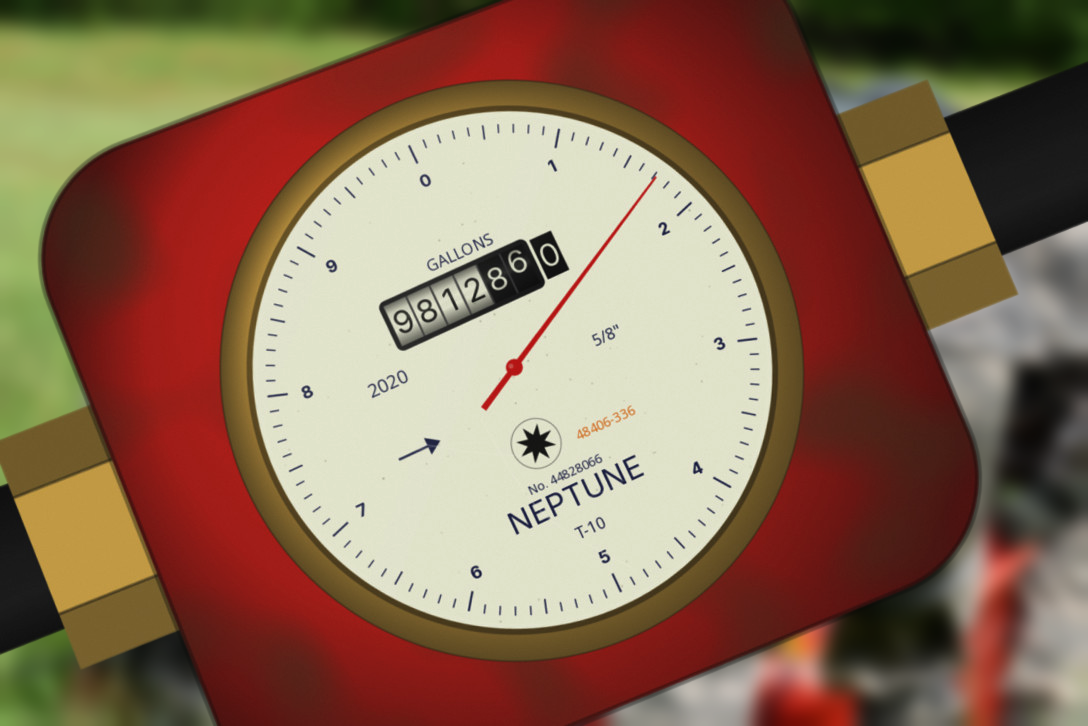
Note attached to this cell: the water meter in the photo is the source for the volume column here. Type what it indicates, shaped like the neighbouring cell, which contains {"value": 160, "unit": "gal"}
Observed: {"value": 9812861.7, "unit": "gal"}
